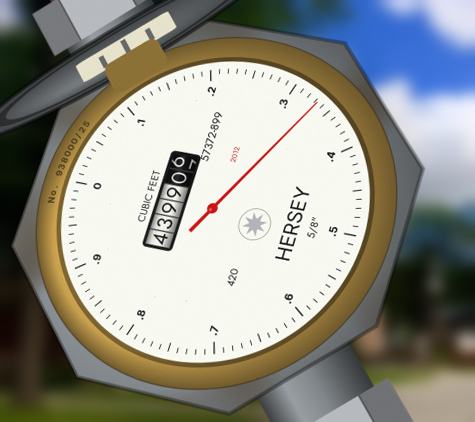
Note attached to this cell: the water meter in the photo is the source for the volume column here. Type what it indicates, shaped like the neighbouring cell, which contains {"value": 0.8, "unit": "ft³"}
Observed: {"value": 439906.33, "unit": "ft³"}
